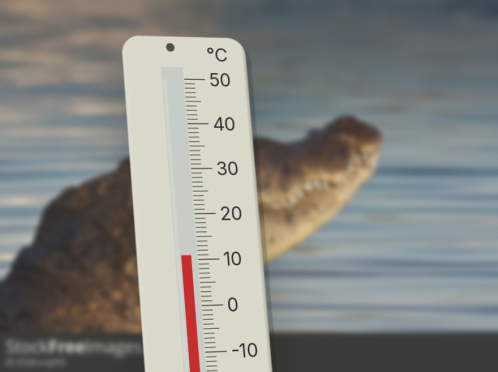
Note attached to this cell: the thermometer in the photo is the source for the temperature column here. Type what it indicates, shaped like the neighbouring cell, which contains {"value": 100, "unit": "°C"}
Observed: {"value": 11, "unit": "°C"}
